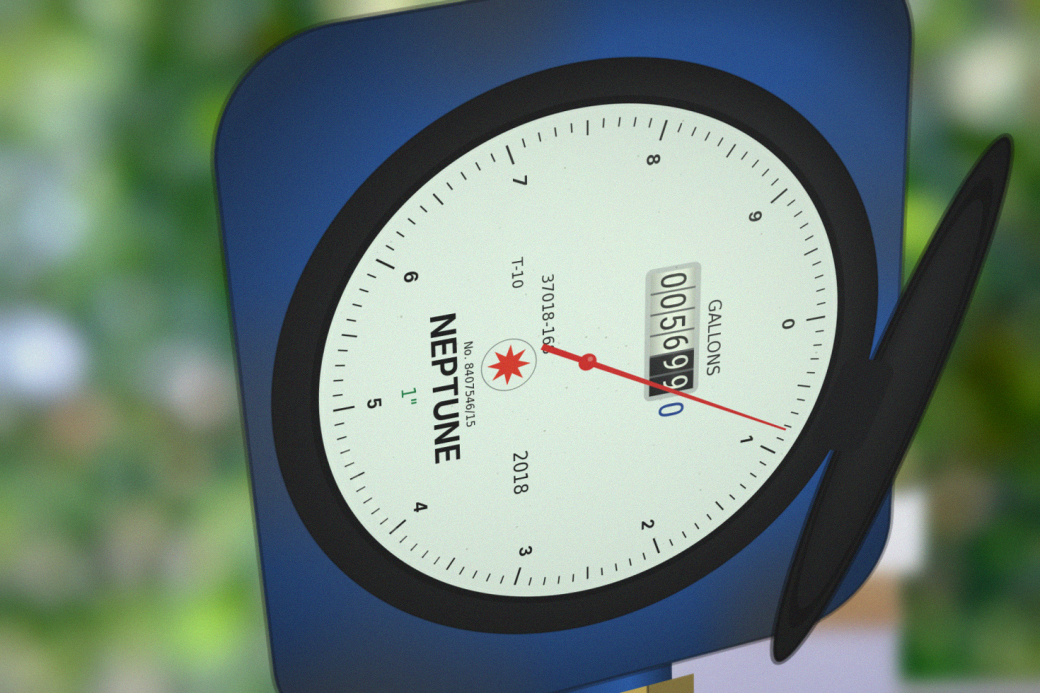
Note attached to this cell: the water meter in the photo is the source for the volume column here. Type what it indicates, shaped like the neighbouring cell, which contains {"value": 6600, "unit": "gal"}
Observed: {"value": 56990.8, "unit": "gal"}
